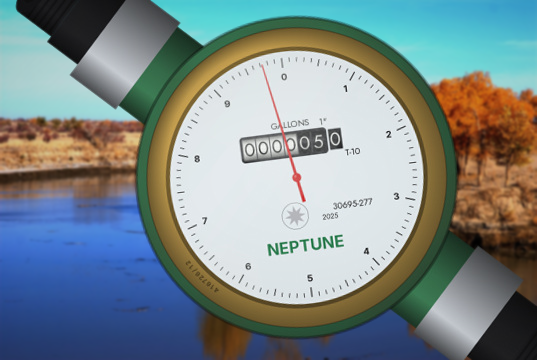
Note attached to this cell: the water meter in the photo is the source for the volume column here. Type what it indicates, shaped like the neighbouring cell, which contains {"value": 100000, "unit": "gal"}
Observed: {"value": 49.7, "unit": "gal"}
